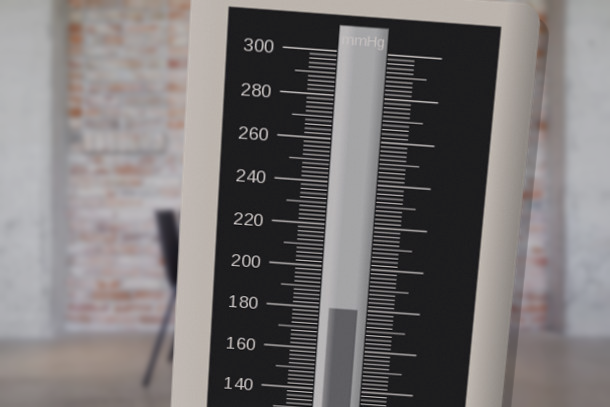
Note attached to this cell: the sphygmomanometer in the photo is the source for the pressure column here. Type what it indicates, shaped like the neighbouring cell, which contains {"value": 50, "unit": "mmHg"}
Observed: {"value": 180, "unit": "mmHg"}
